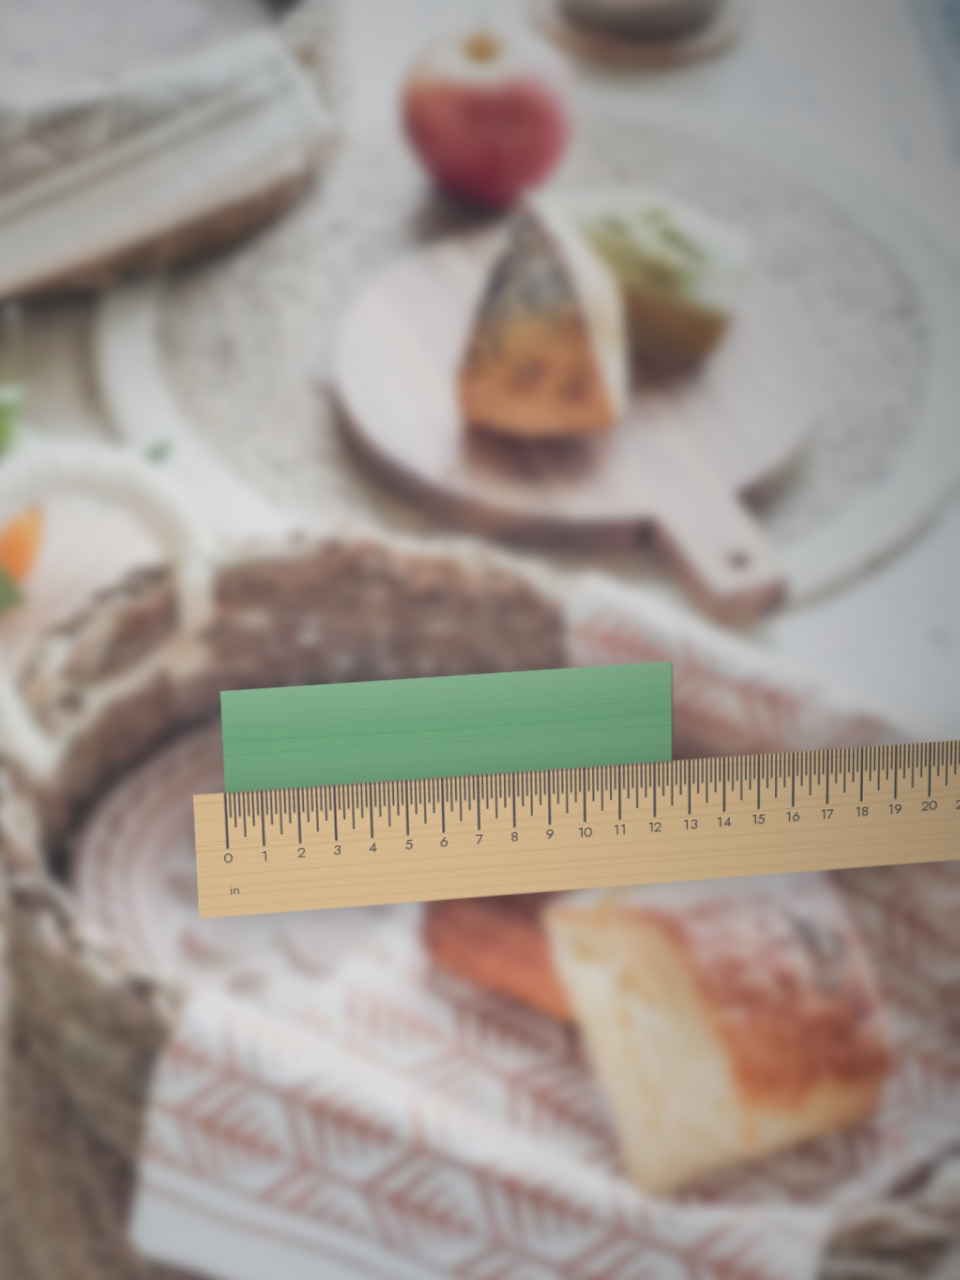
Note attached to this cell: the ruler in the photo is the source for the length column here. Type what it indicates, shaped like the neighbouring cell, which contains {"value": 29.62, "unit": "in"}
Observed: {"value": 12.5, "unit": "in"}
